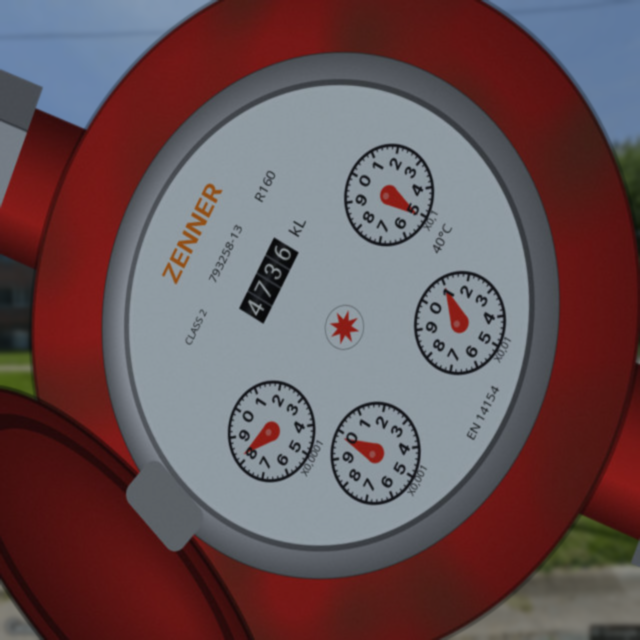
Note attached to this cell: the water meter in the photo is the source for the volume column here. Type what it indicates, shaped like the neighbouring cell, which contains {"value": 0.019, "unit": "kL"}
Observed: {"value": 4736.5098, "unit": "kL"}
